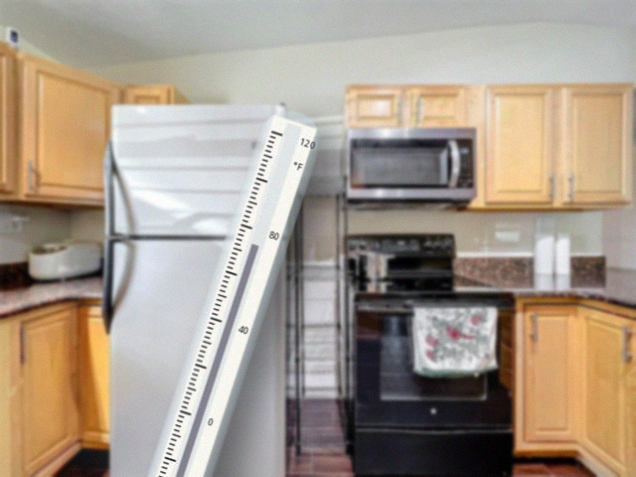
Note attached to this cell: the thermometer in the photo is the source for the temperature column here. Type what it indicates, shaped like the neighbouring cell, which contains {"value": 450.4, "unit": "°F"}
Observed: {"value": 74, "unit": "°F"}
